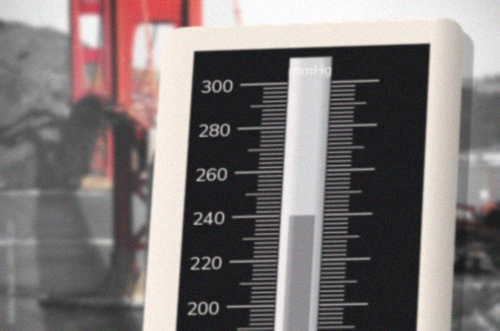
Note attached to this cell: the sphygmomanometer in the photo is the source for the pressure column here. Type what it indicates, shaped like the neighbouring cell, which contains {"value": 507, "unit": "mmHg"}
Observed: {"value": 240, "unit": "mmHg"}
